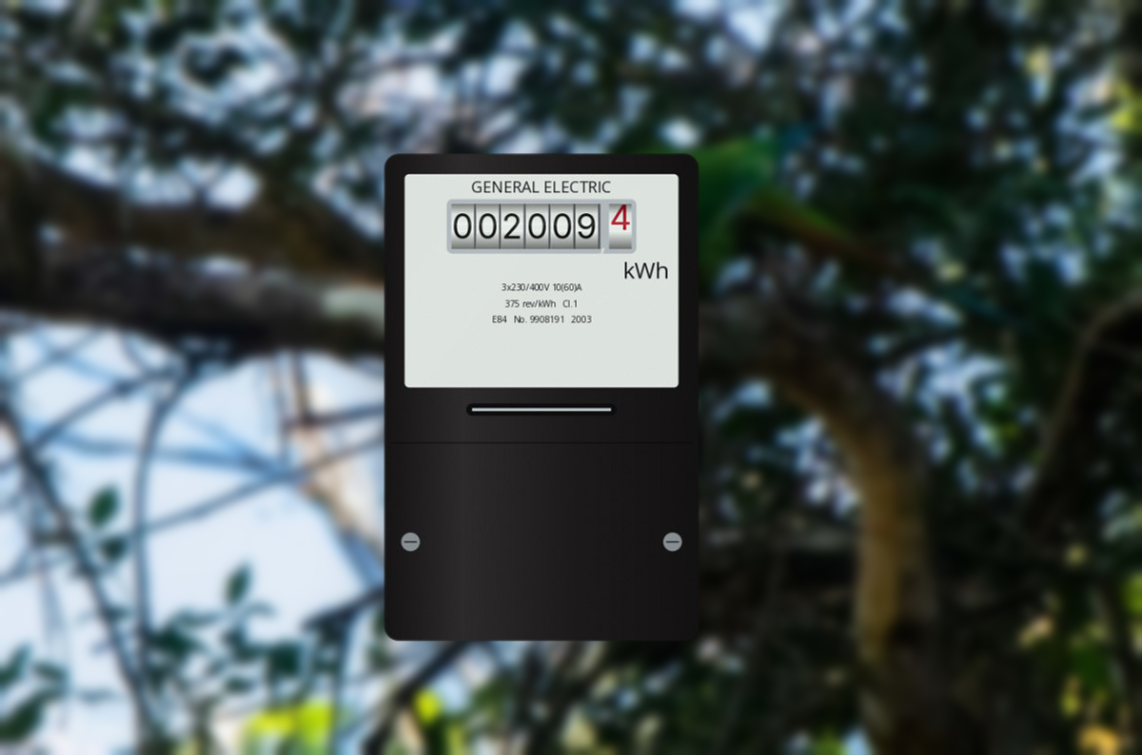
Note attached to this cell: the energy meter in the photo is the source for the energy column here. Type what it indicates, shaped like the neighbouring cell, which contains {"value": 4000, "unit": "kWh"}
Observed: {"value": 2009.4, "unit": "kWh"}
